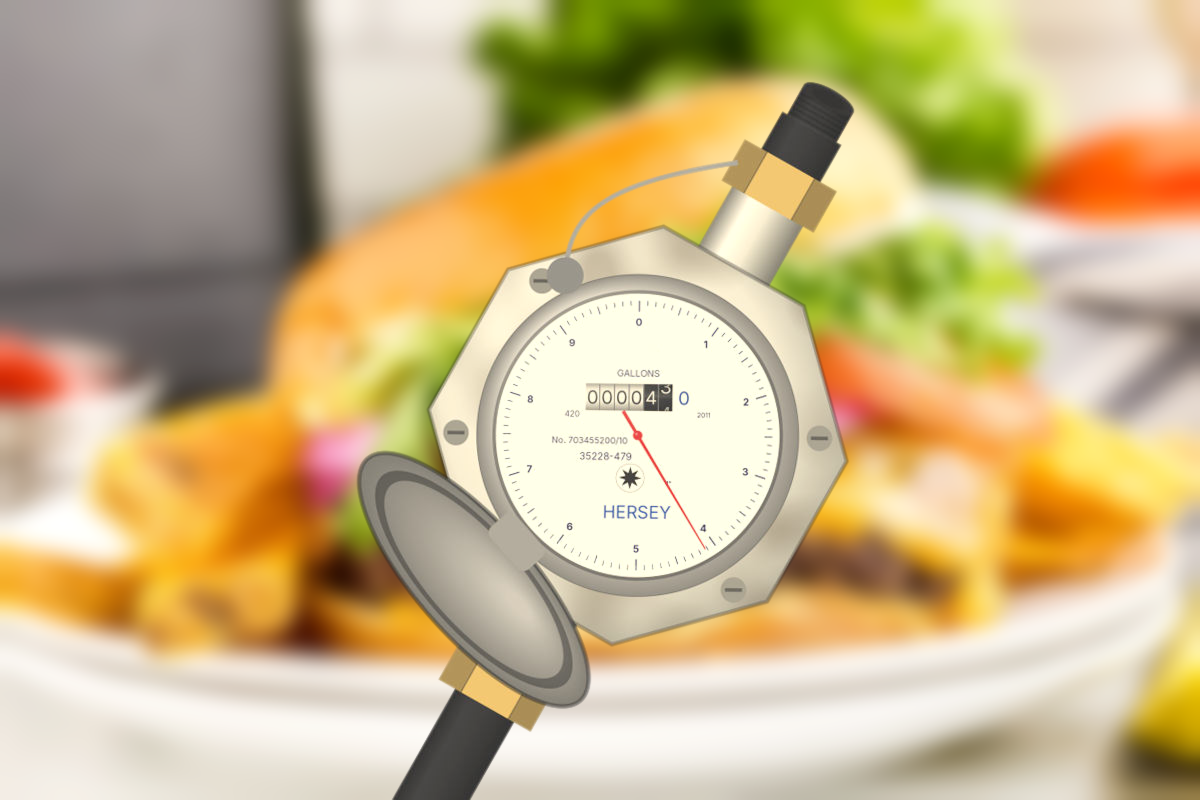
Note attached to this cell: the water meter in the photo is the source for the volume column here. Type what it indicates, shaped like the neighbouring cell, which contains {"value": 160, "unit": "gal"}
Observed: {"value": 434.1, "unit": "gal"}
